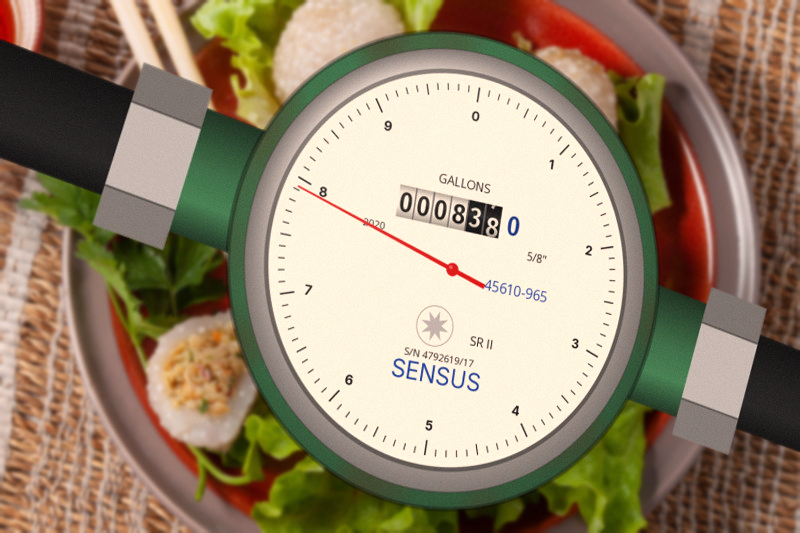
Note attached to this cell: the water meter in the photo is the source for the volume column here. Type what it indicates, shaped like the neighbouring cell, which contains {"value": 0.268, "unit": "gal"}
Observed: {"value": 8377.9, "unit": "gal"}
